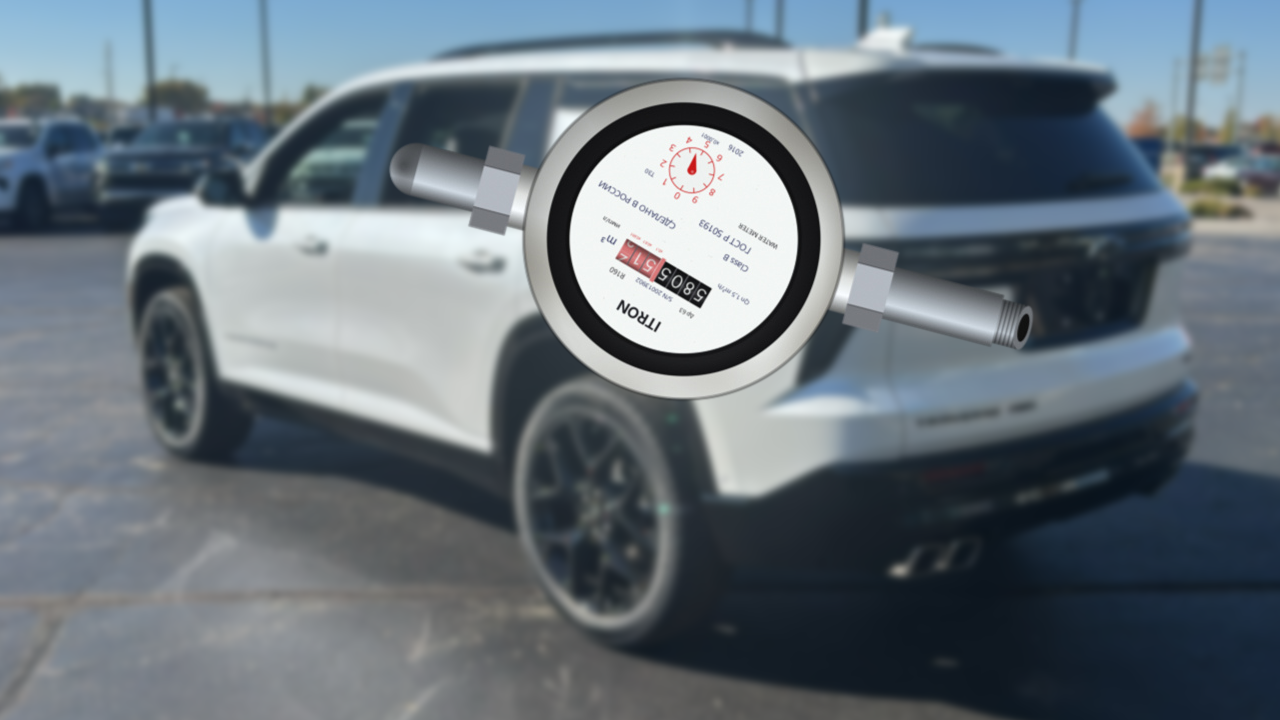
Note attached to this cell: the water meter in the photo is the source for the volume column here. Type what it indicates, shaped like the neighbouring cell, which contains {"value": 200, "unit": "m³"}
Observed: {"value": 5805.5124, "unit": "m³"}
